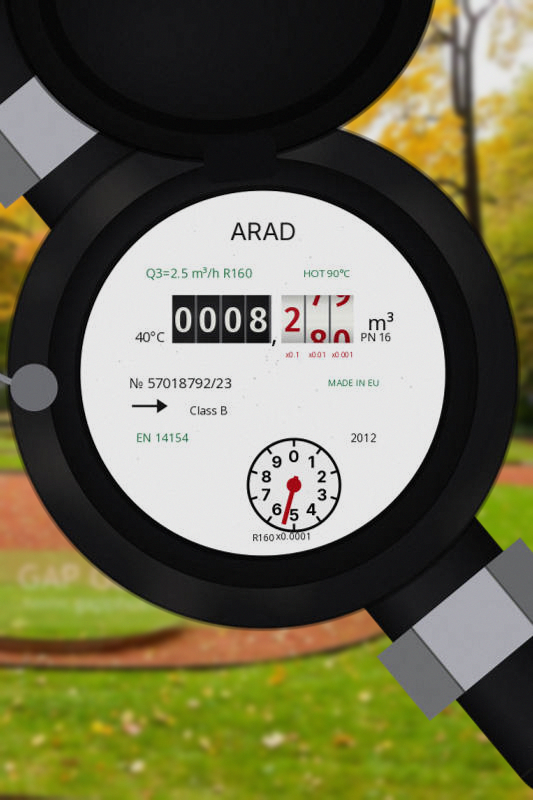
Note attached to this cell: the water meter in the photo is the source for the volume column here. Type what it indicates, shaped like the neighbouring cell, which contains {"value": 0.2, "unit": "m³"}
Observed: {"value": 8.2795, "unit": "m³"}
